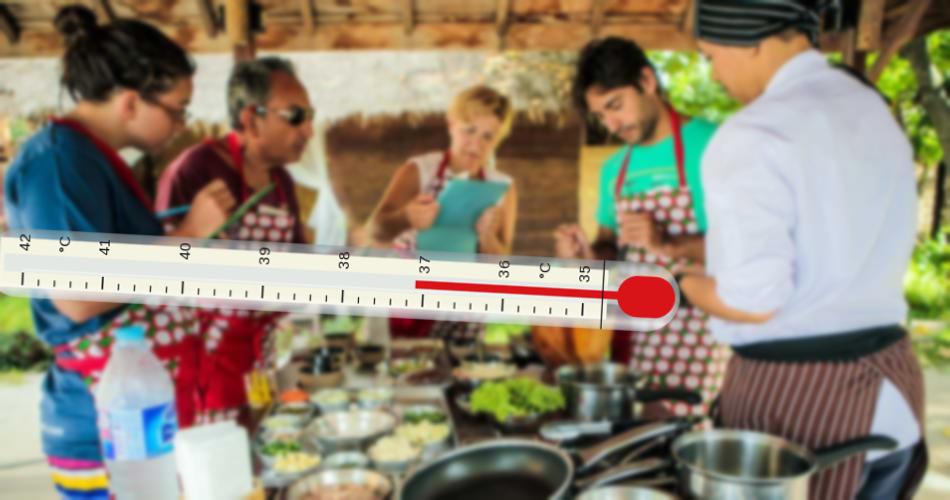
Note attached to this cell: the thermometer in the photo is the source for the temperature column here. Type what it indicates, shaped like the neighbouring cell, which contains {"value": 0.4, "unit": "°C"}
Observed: {"value": 37.1, "unit": "°C"}
